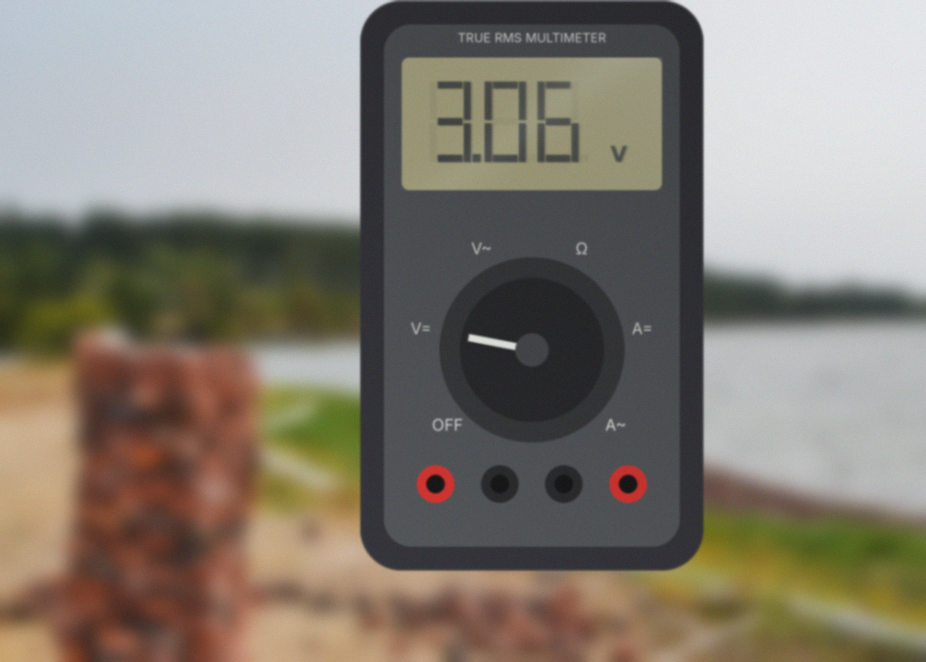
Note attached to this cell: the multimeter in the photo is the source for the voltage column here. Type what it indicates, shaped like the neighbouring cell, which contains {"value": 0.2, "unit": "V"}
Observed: {"value": 3.06, "unit": "V"}
